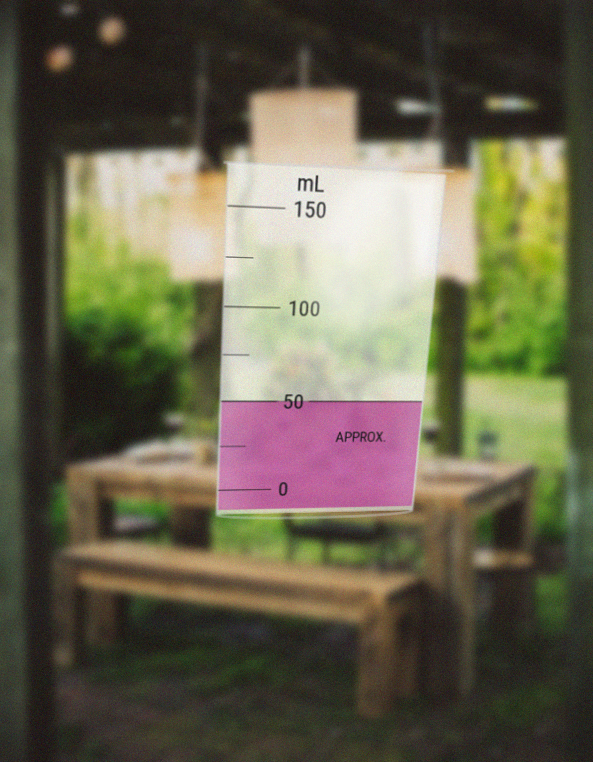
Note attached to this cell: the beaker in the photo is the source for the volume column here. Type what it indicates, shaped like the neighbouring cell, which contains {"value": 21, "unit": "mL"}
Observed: {"value": 50, "unit": "mL"}
